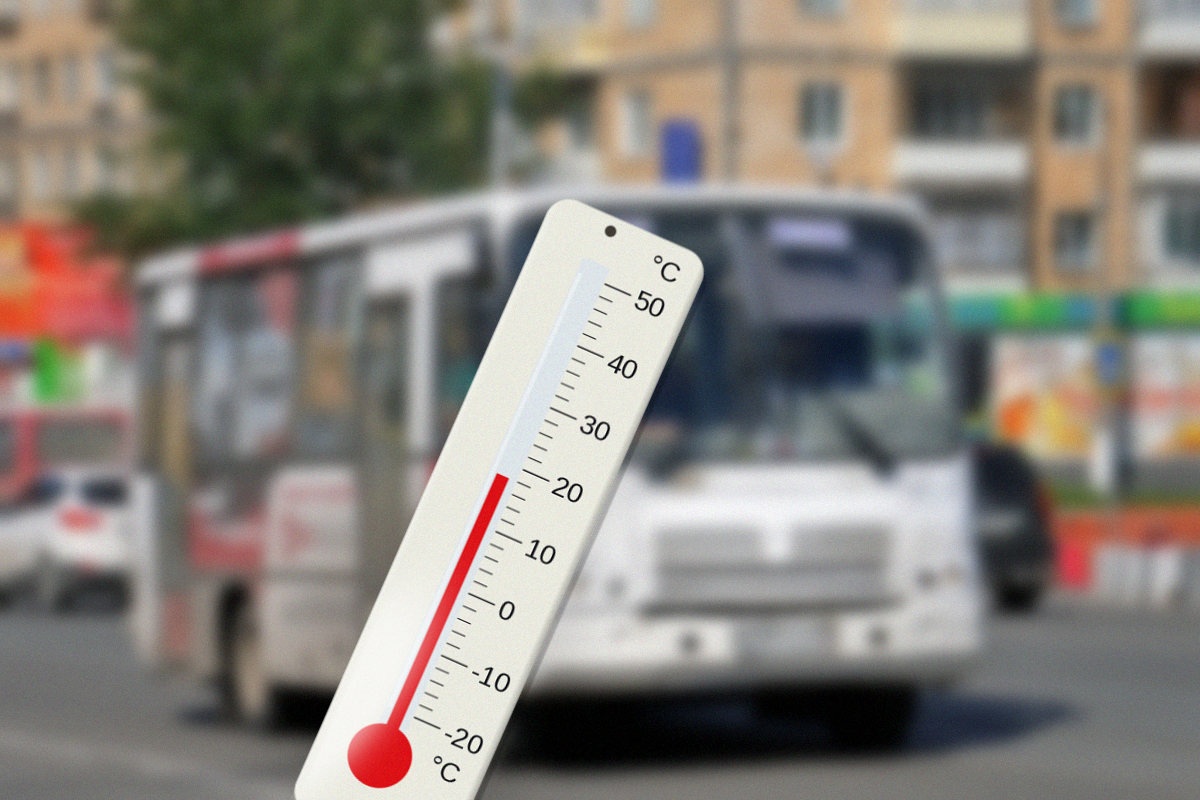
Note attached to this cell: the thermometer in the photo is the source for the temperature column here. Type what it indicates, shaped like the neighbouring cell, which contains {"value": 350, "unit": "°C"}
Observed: {"value": 18, "unit": "°C"}
